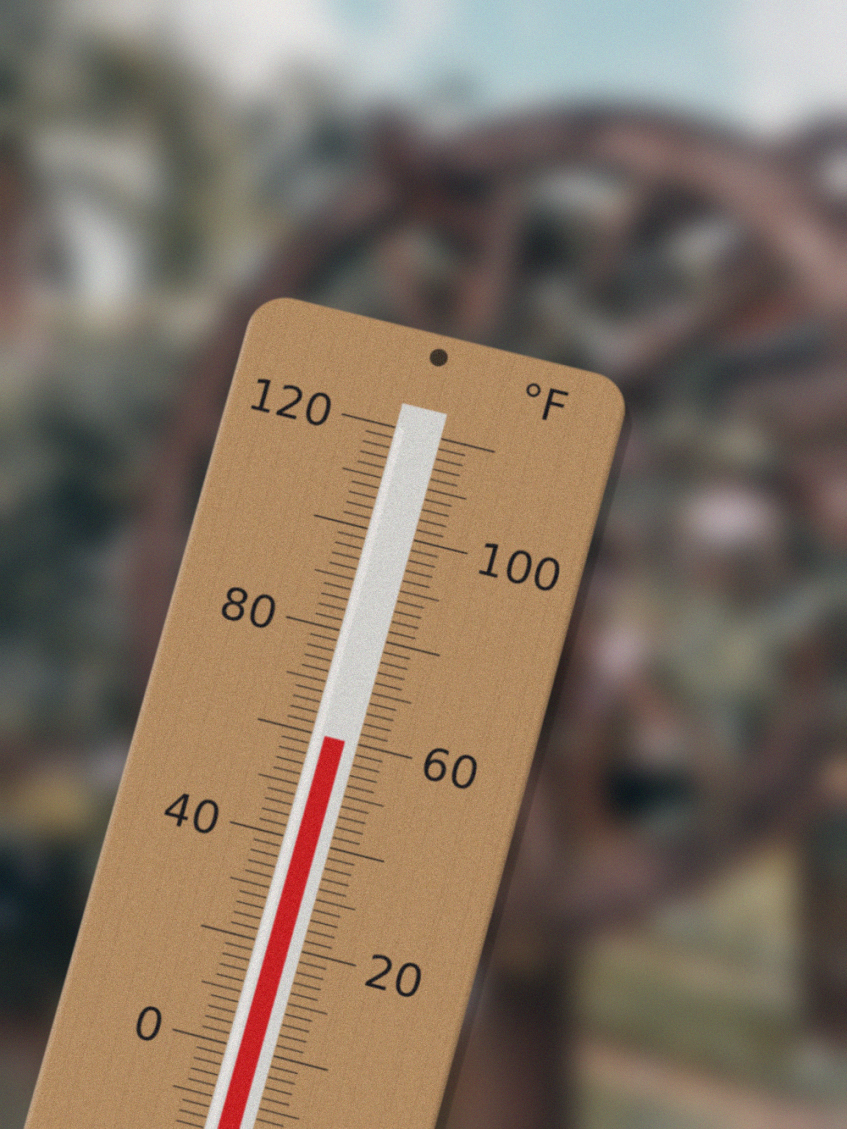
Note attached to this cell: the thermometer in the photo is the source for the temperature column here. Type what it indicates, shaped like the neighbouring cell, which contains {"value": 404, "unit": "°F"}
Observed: {"value": 60, "unit": "°F"}
